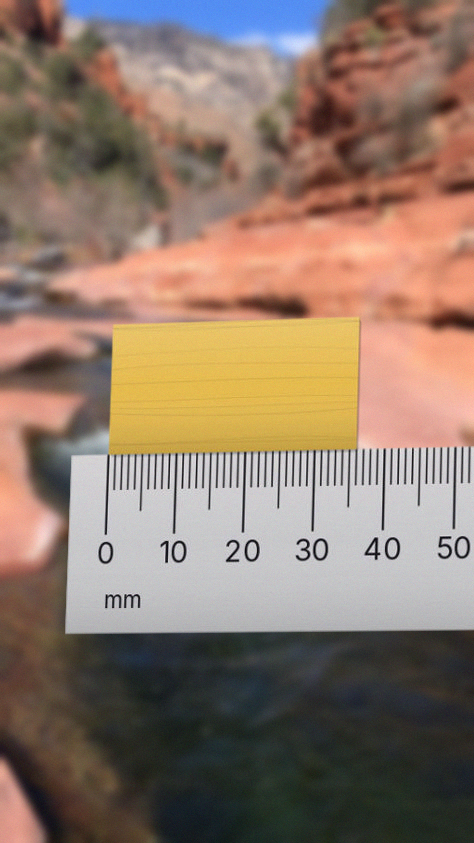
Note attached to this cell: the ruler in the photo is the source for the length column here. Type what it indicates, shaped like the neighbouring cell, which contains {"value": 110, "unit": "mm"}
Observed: {"value": 36, "unit": "mm"}
